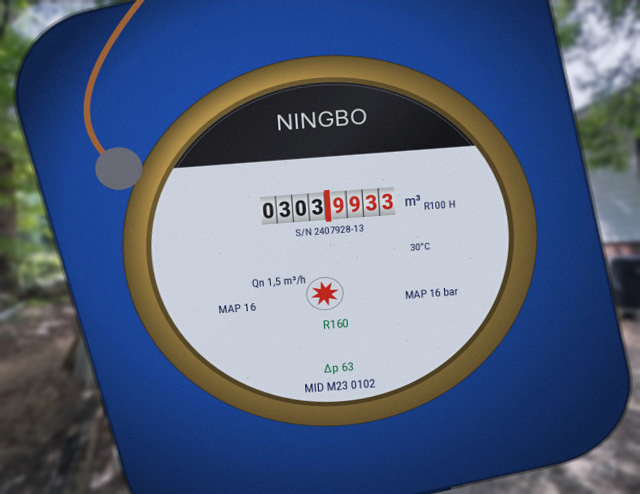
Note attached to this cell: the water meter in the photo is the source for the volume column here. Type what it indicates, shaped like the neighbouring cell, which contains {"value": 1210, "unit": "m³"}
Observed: {"value": 303.9933, "unit": "m³"}
